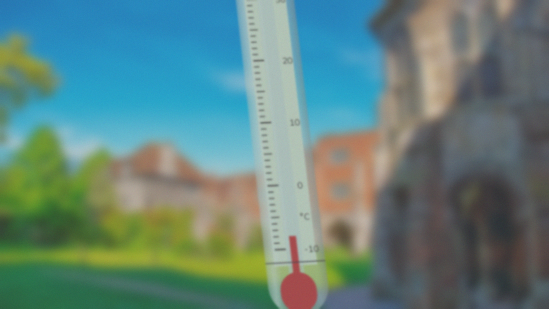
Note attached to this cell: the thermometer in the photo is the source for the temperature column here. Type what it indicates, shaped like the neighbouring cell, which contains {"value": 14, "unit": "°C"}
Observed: {"value": -8, "unit": "°C"}
